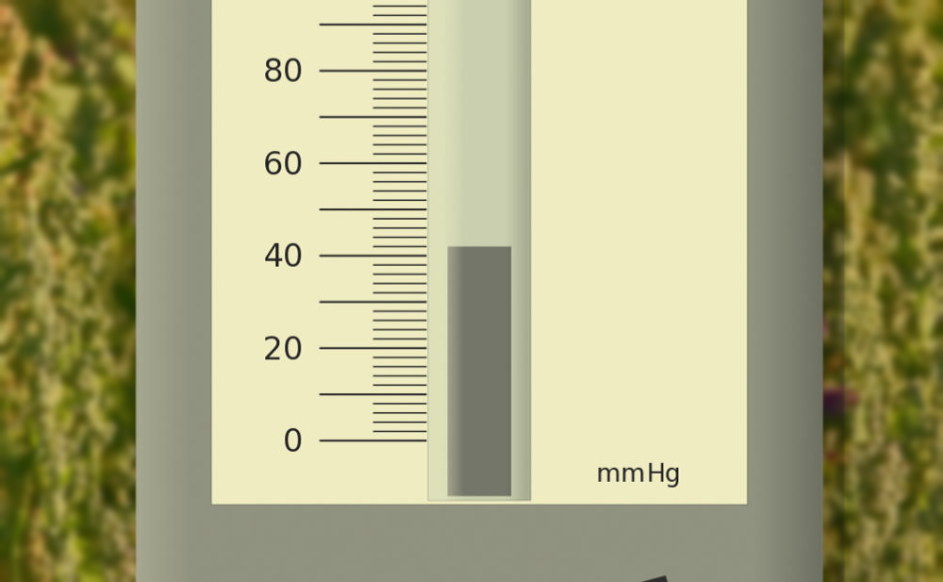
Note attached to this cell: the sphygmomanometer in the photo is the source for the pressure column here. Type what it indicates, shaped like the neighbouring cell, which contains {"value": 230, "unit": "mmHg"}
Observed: {"value": 42, "unit": "mmHg"}
